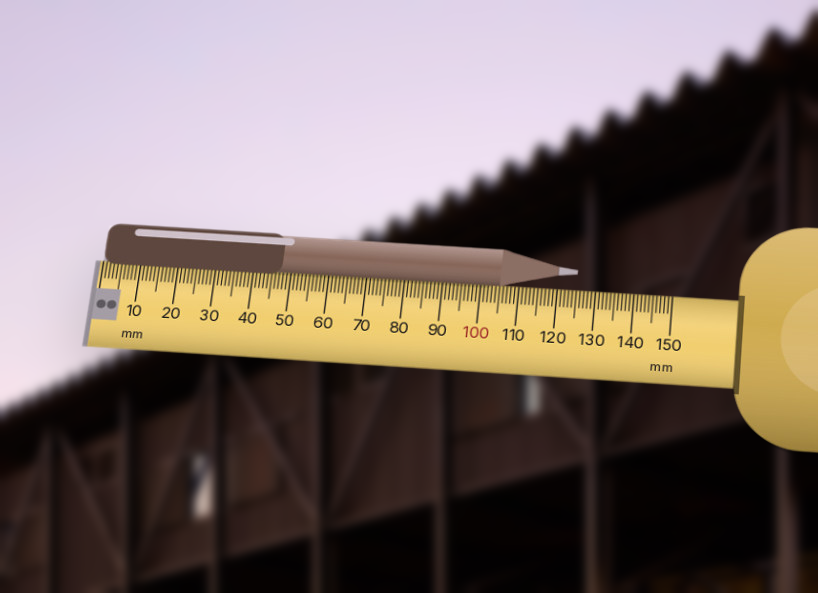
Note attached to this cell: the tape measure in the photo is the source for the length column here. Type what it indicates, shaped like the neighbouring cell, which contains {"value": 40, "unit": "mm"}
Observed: {"value": 125, "unit": "mm"}
